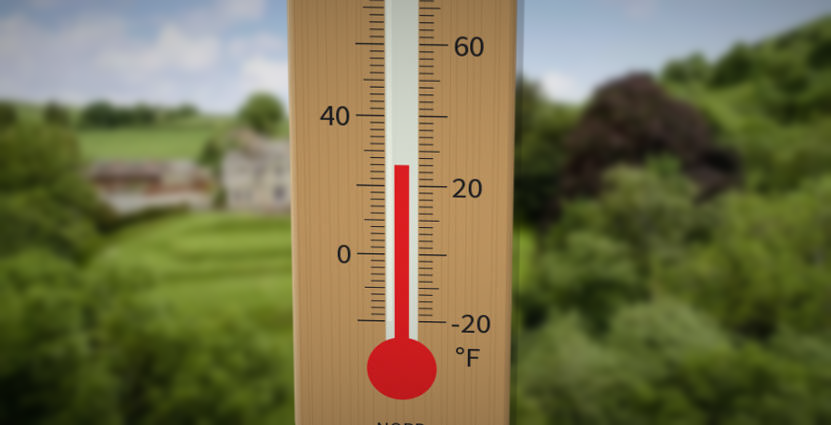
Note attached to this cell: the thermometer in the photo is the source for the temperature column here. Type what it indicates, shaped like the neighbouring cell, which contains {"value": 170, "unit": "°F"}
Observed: {"value": 26, "unit": "°F"}
